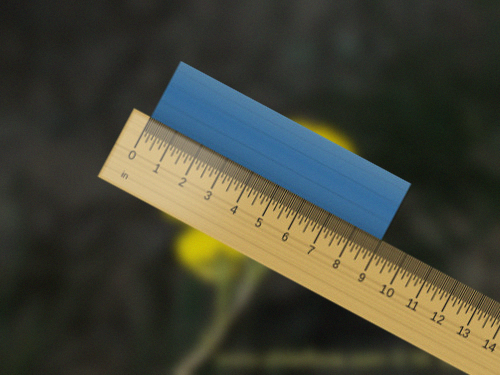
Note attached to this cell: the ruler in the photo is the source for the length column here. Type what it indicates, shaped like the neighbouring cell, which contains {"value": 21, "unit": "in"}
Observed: {"value": 9, "unit": "in"}
